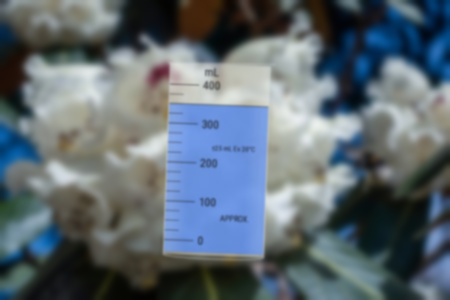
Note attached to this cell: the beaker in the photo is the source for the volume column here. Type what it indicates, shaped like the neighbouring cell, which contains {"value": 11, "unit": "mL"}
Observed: {"value": 350, "unit": "mL"}
